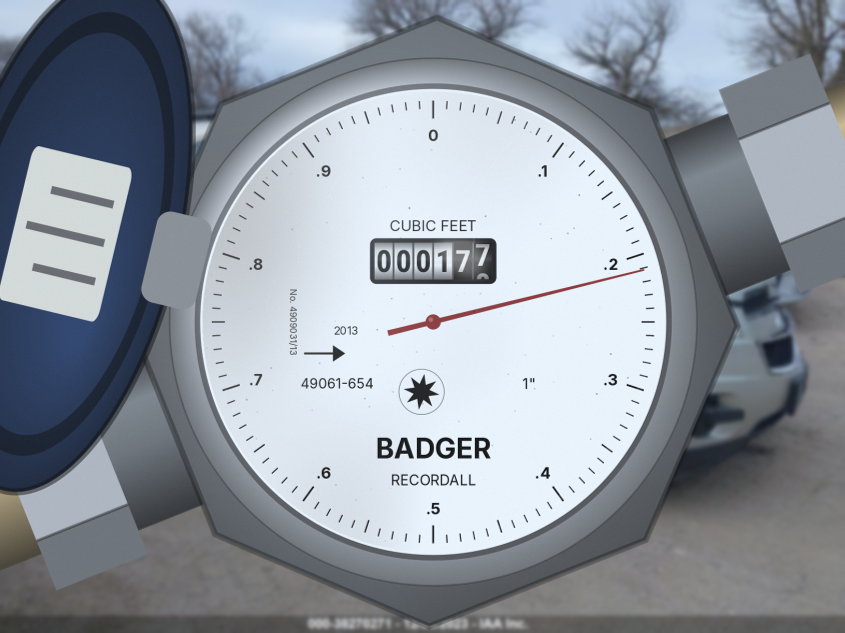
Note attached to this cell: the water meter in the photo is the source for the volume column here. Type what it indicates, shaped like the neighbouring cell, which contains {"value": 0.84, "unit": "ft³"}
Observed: {"value": 177.21, "unit": "ft³"}
